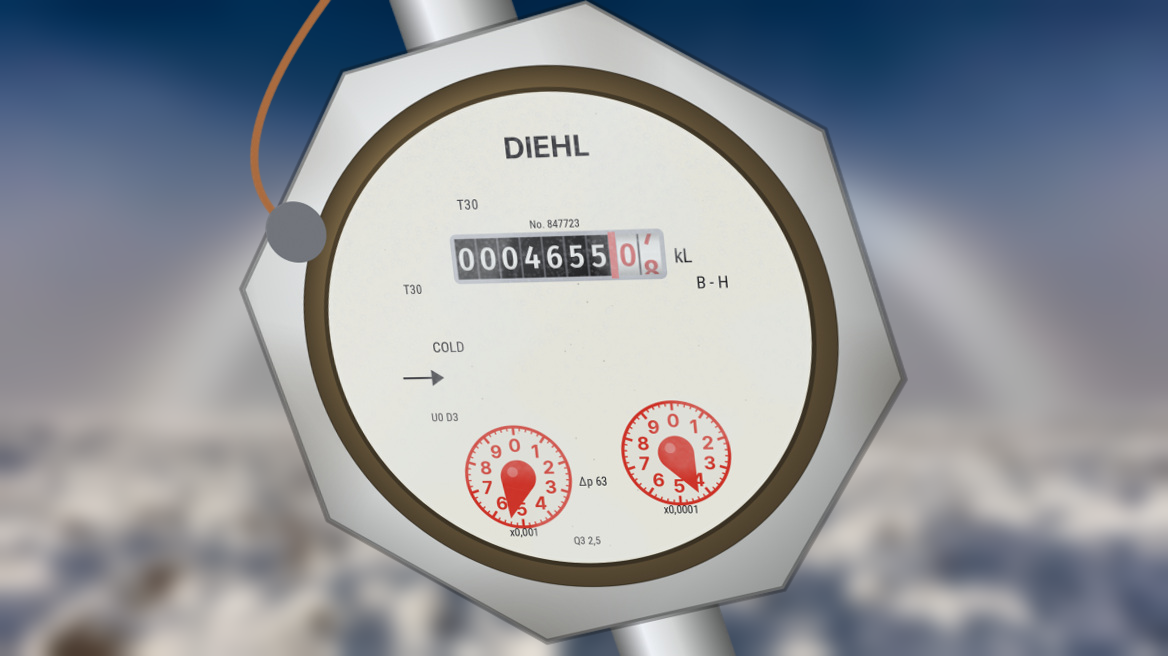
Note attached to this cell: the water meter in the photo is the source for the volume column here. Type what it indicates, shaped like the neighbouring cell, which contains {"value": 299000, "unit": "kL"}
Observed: {"value": 4655.0754, "unit": "kL"}
